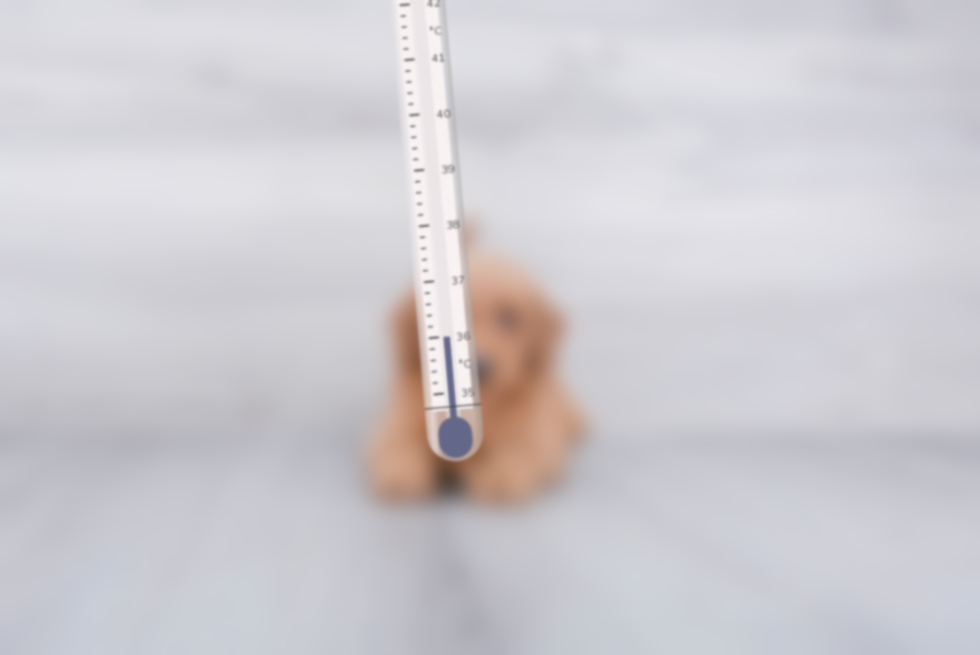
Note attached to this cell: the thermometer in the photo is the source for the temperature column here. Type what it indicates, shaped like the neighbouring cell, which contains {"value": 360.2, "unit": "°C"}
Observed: {"value": 36, "unit": "°C"}
